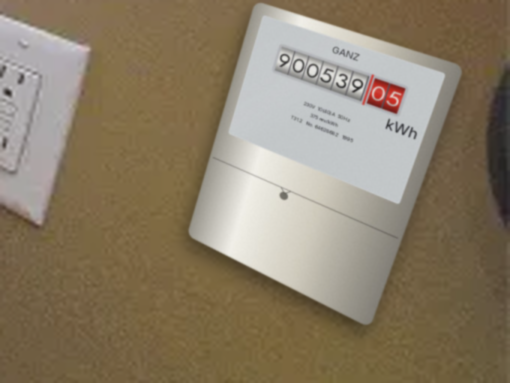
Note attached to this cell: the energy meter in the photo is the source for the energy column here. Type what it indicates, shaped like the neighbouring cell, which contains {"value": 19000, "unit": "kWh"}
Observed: {"value": 900539.05, "unit": "kWh"}
